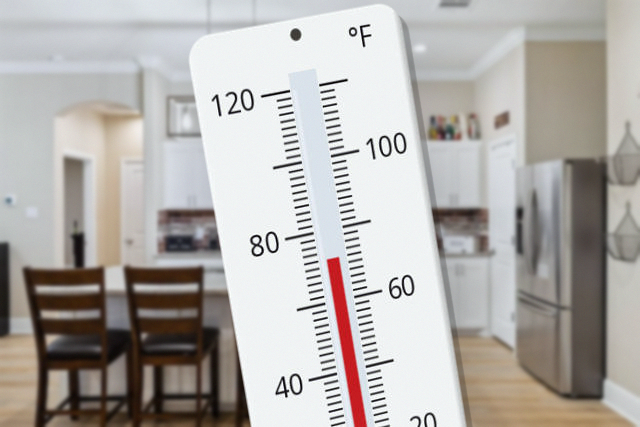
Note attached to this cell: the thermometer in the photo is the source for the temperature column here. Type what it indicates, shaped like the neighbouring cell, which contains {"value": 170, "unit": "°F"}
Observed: {"value": 72, "unit": "°F"}
